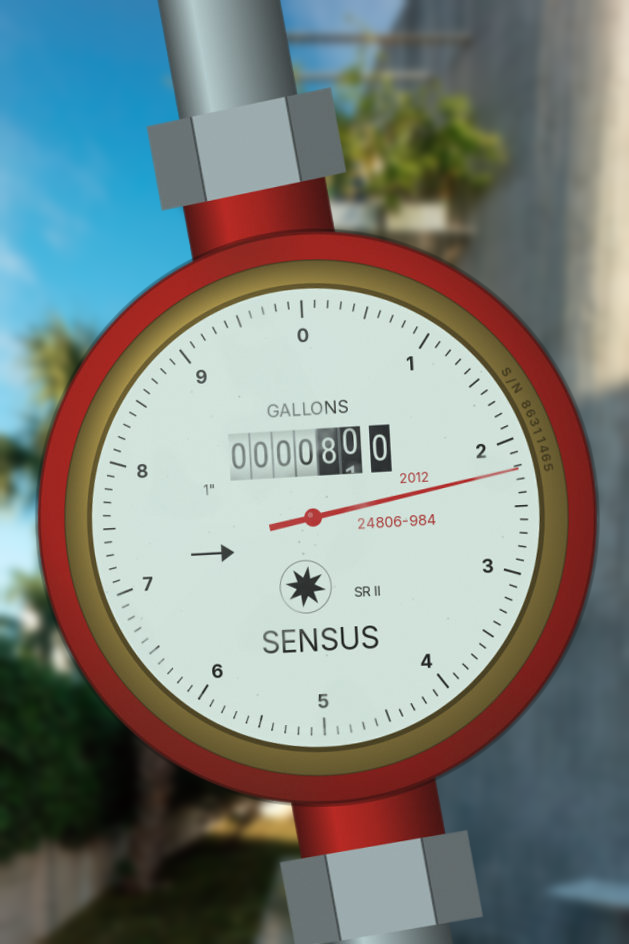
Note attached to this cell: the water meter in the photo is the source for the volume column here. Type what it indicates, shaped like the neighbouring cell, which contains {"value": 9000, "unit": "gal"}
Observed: {"value": 802.2, "unit": "gal"}
